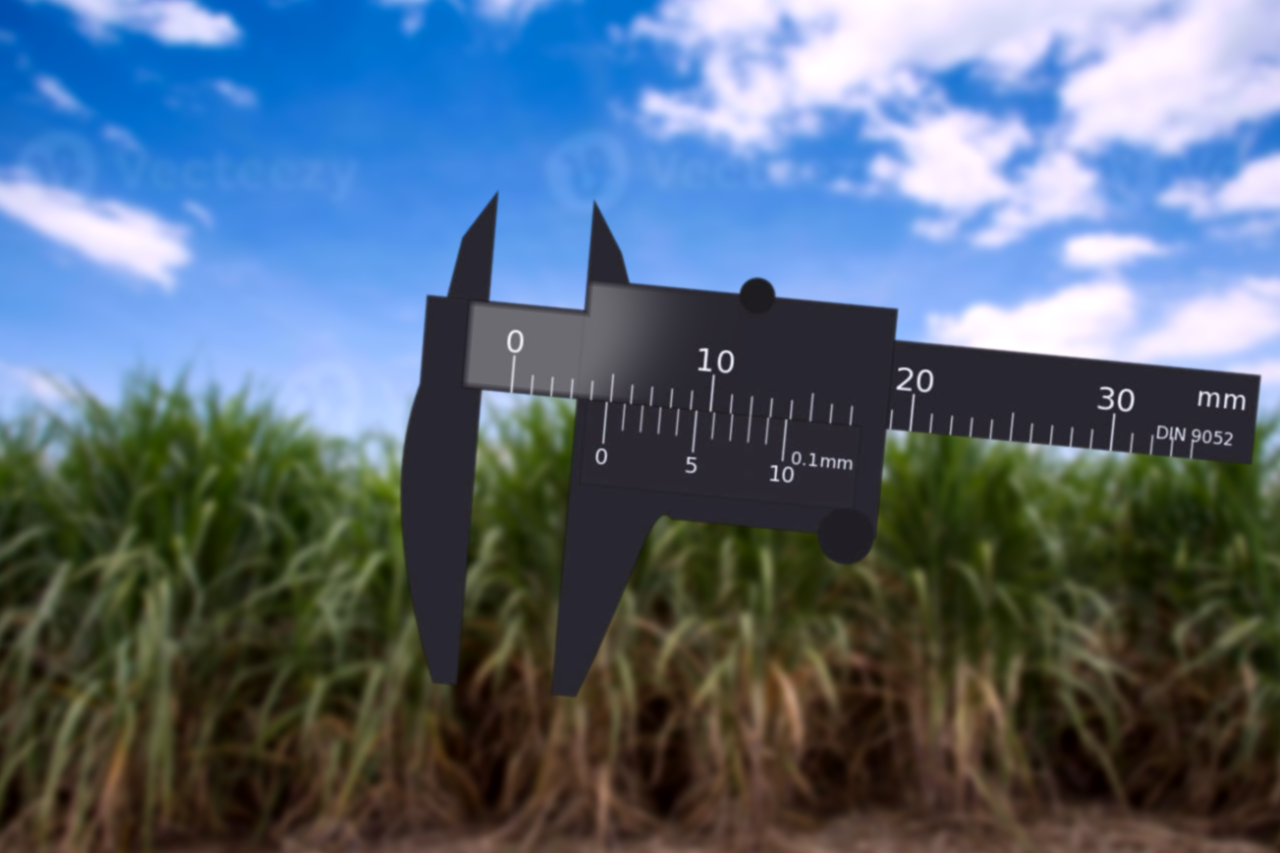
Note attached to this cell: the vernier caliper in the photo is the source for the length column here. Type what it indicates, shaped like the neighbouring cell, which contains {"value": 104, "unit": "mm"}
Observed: {"value": 4.8, "unit": "mm"}
